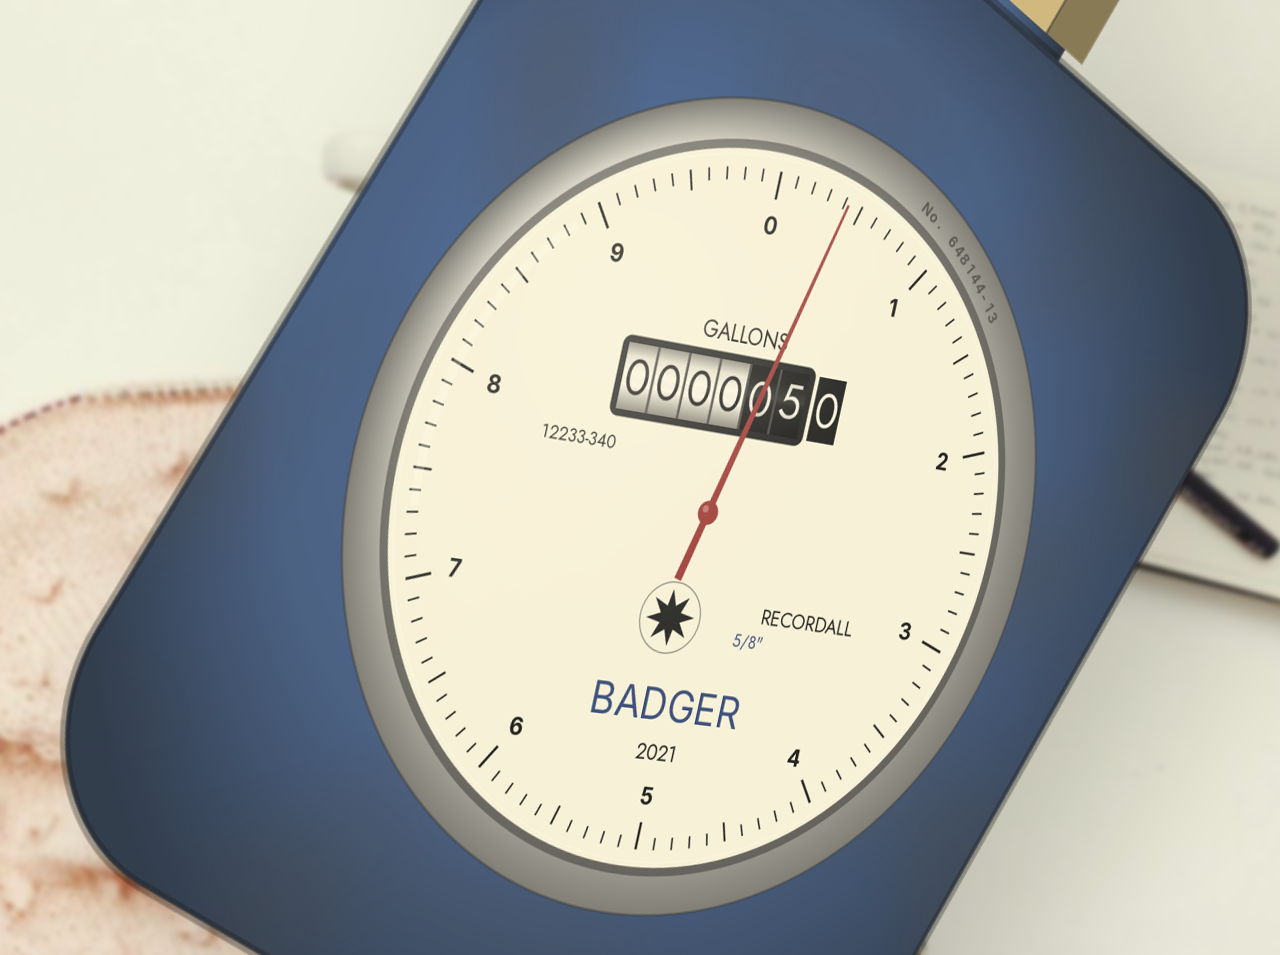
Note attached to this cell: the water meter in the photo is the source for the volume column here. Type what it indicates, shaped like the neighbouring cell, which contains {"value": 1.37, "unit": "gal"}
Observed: {"value": 50.4, "unit": "gal"}
